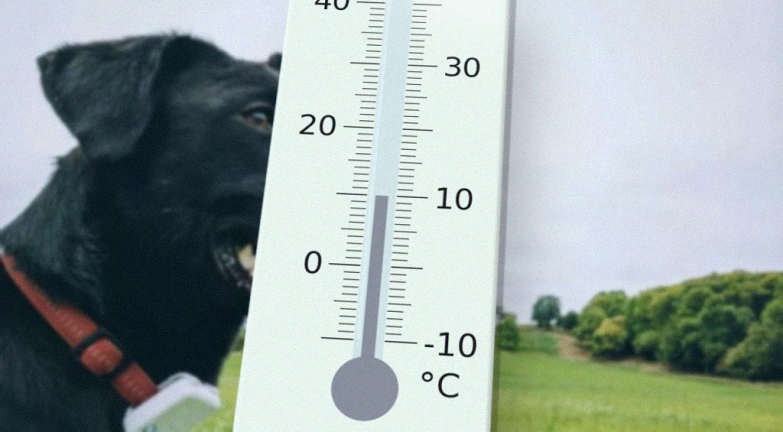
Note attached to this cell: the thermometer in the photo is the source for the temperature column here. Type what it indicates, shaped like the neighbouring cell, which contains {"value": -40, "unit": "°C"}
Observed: {"value": 10, "unit": "°C"}
